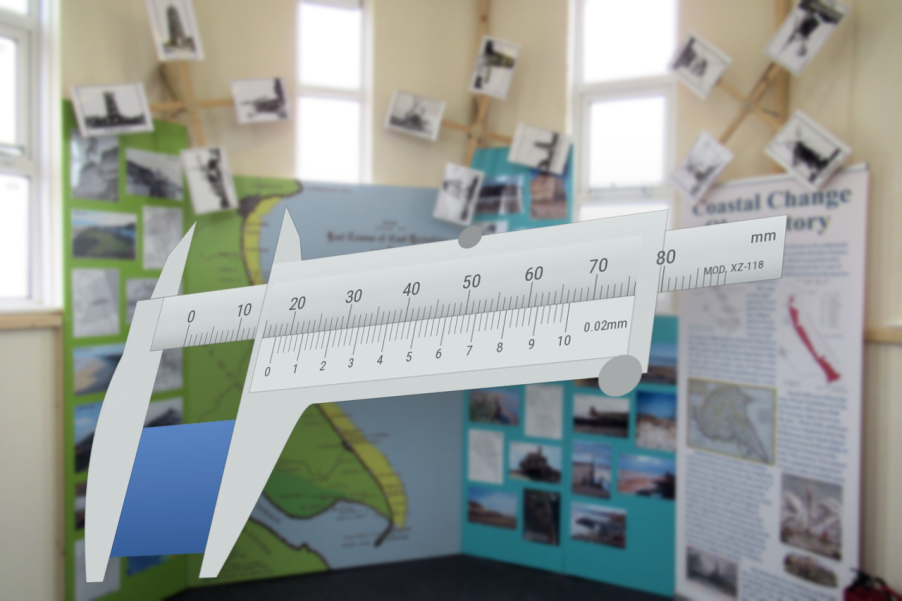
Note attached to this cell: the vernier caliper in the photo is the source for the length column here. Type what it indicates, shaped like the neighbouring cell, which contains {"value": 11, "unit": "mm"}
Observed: {"value": 17.4, "unit": "mm"}
